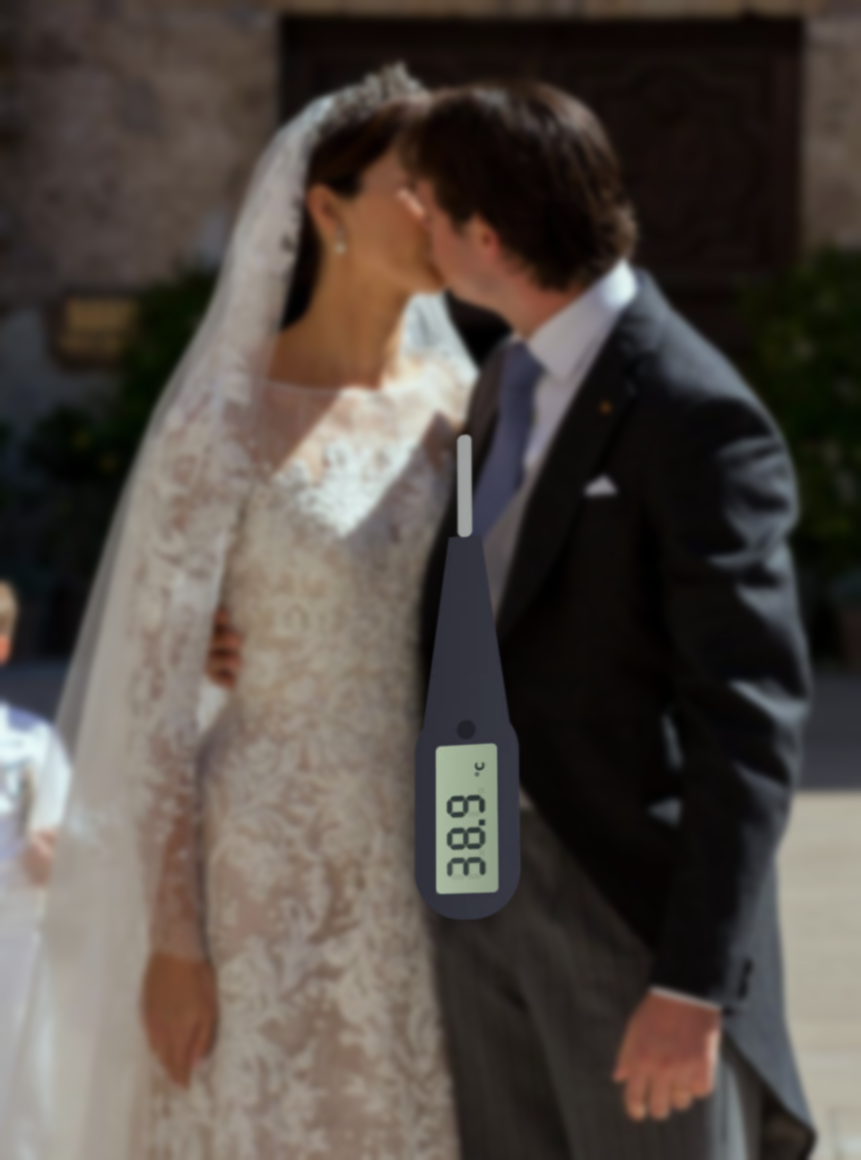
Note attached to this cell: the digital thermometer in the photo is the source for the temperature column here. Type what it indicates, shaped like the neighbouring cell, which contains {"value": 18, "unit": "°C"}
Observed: {"value": 38.9, "unit": "°C"}
